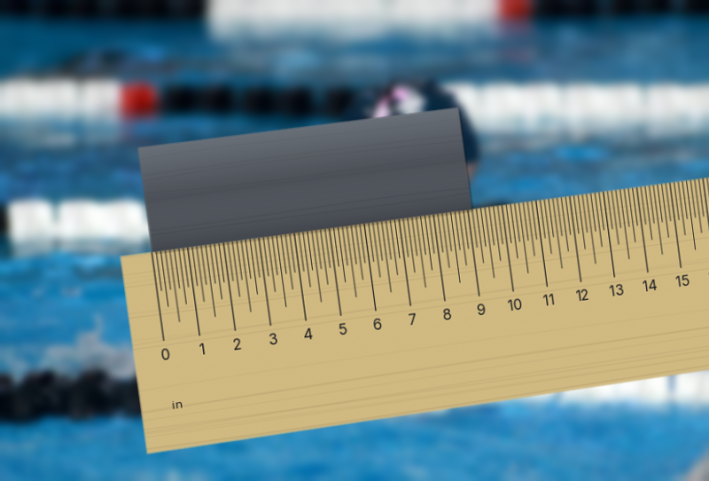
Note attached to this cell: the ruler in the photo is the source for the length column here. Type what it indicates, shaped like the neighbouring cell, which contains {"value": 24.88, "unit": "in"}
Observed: {"value": 9.125, "unit": "in"}
